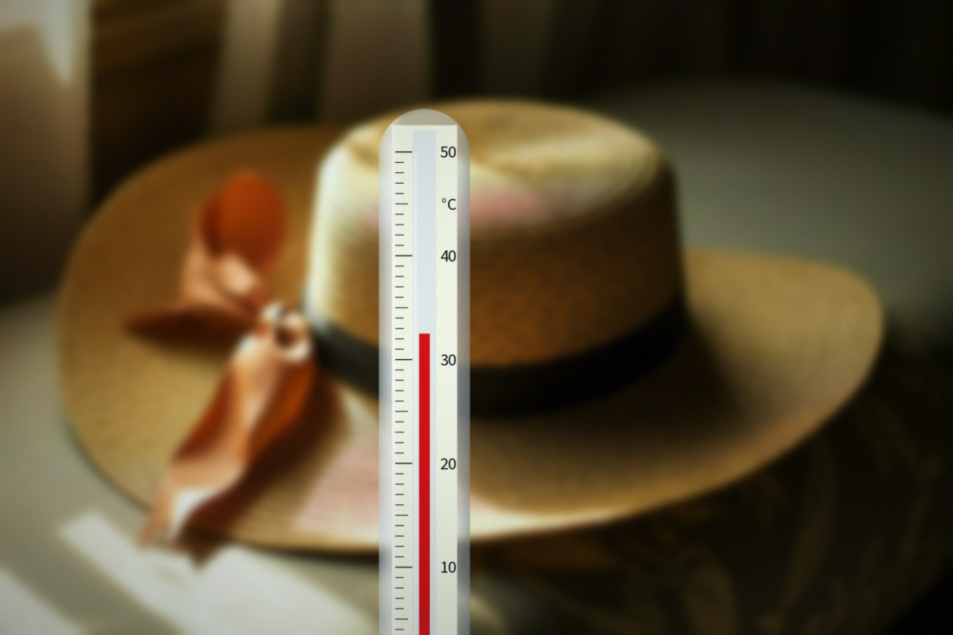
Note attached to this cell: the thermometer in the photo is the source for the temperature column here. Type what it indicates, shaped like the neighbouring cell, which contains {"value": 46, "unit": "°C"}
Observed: {"value": 32.5, "unit": "°C"}
